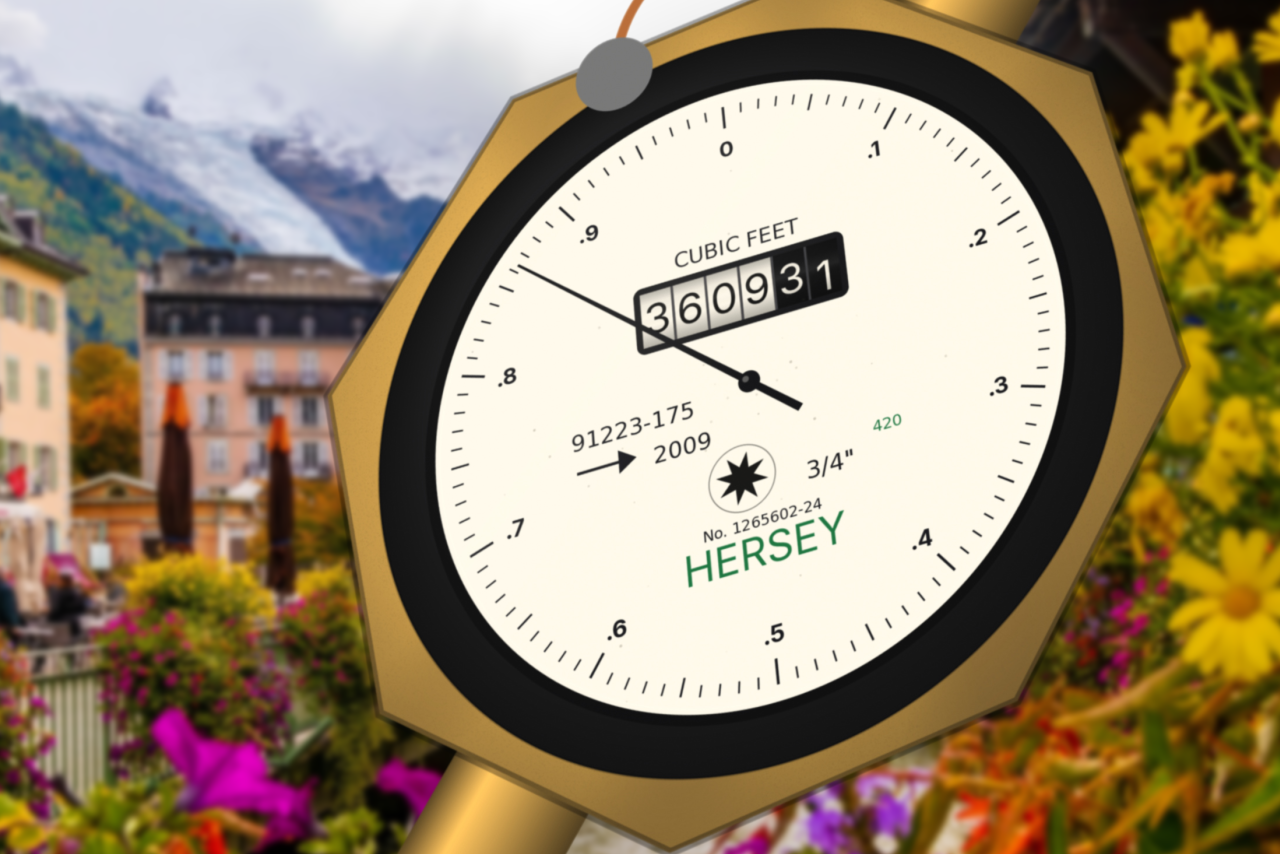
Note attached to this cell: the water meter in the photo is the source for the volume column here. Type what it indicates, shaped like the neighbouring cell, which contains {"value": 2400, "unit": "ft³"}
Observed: {"value": 360930.86, "unit": "ft³"}
